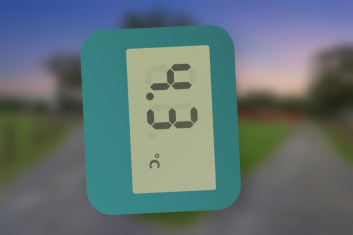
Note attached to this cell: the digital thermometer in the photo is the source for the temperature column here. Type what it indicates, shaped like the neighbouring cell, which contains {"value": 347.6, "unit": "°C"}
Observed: {"value": 4.3, "unit": "°C"}
